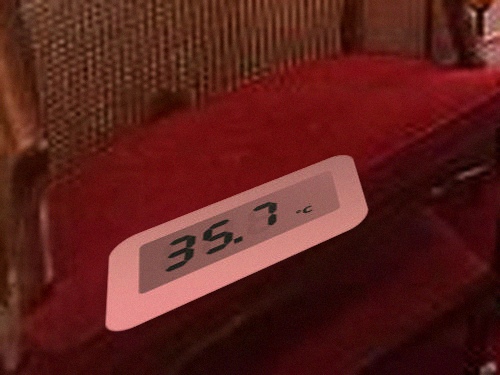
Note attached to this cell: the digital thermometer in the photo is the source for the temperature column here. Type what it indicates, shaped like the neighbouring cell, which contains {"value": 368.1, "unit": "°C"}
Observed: {"value": 35.7, "unit": "°C"}
